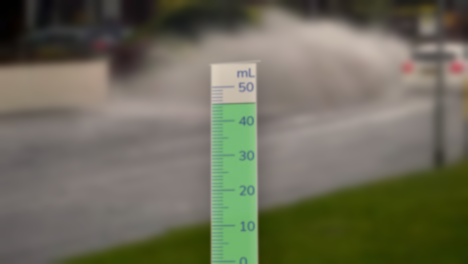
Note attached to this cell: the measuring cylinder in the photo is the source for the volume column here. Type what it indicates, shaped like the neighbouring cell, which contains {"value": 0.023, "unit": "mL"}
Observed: {"value": 45, "unit": "mL"}
